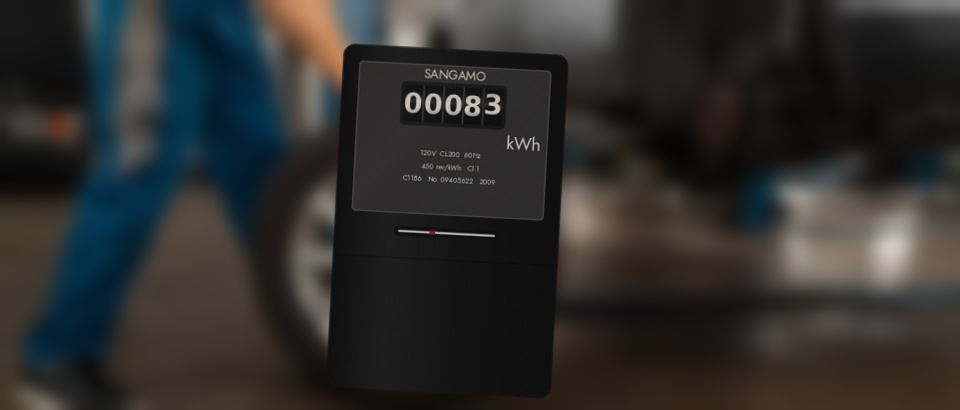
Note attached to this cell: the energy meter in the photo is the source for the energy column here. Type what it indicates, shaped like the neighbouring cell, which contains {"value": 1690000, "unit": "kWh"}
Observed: {"value": 83, "unit": "kWh"}
